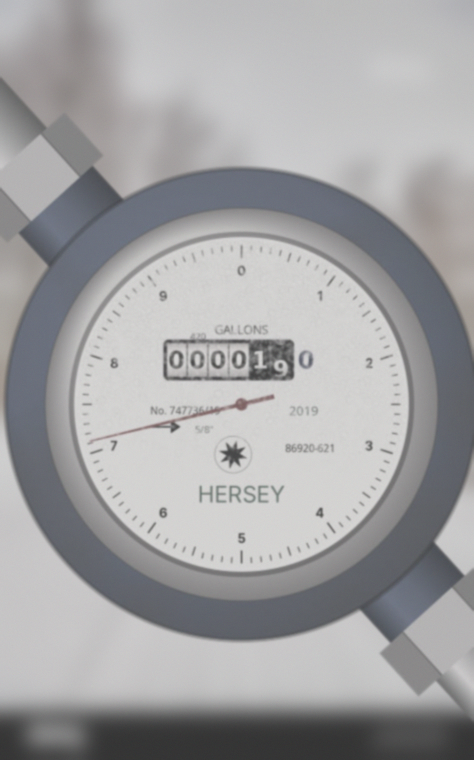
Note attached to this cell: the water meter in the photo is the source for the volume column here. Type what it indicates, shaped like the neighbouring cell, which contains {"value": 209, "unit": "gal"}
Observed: {"value": 187.1, "unit": "gal"}
